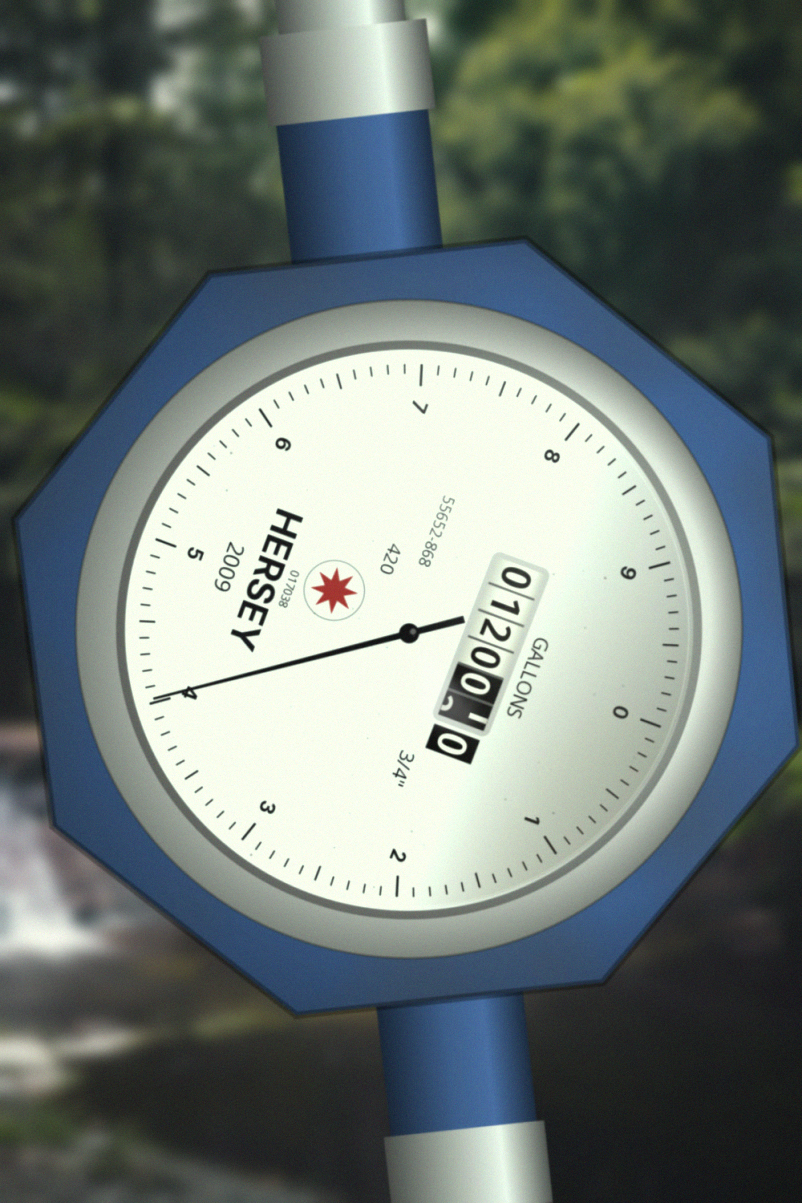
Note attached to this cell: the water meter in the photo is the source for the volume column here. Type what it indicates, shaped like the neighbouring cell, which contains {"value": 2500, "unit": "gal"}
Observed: {"value": 120014.0, "unit": "gal"}
